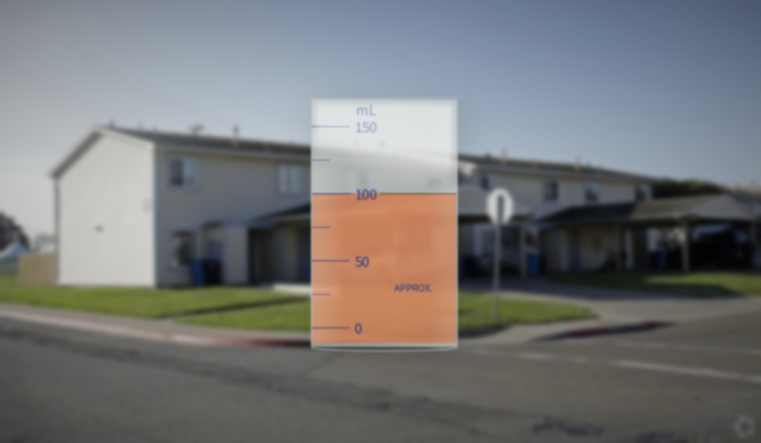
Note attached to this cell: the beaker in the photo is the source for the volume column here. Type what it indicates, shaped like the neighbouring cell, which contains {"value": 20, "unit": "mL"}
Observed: {"value": 100, "unit": "mL"}
